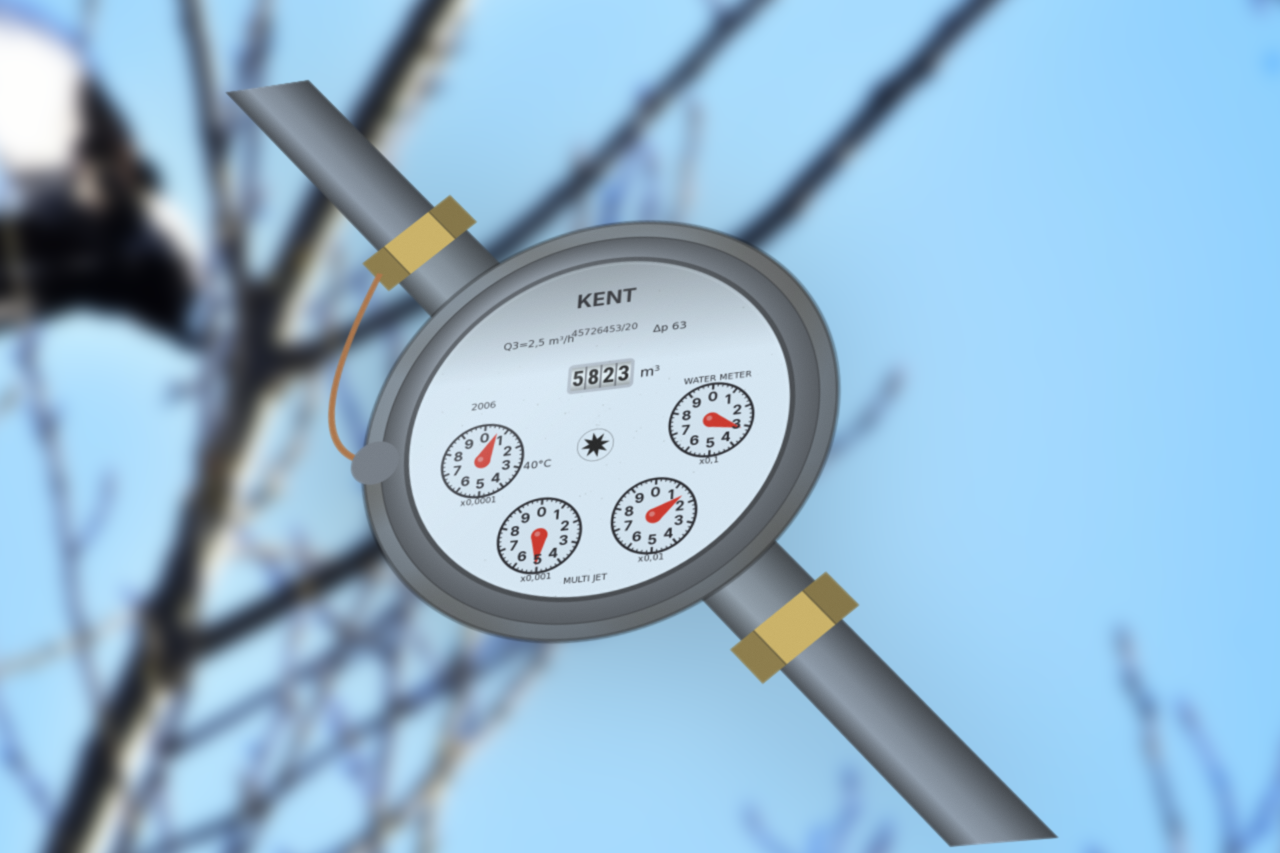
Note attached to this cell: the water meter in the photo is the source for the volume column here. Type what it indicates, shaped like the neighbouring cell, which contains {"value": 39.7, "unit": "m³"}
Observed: {"value": 5823.3150, "unit": "m³"}
